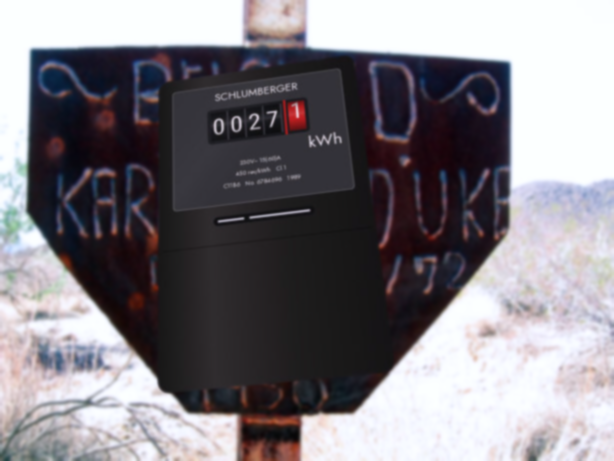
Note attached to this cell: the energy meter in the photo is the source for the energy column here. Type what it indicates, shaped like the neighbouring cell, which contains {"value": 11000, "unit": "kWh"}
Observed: {"value": 27.1, "unit": "kWh"}
